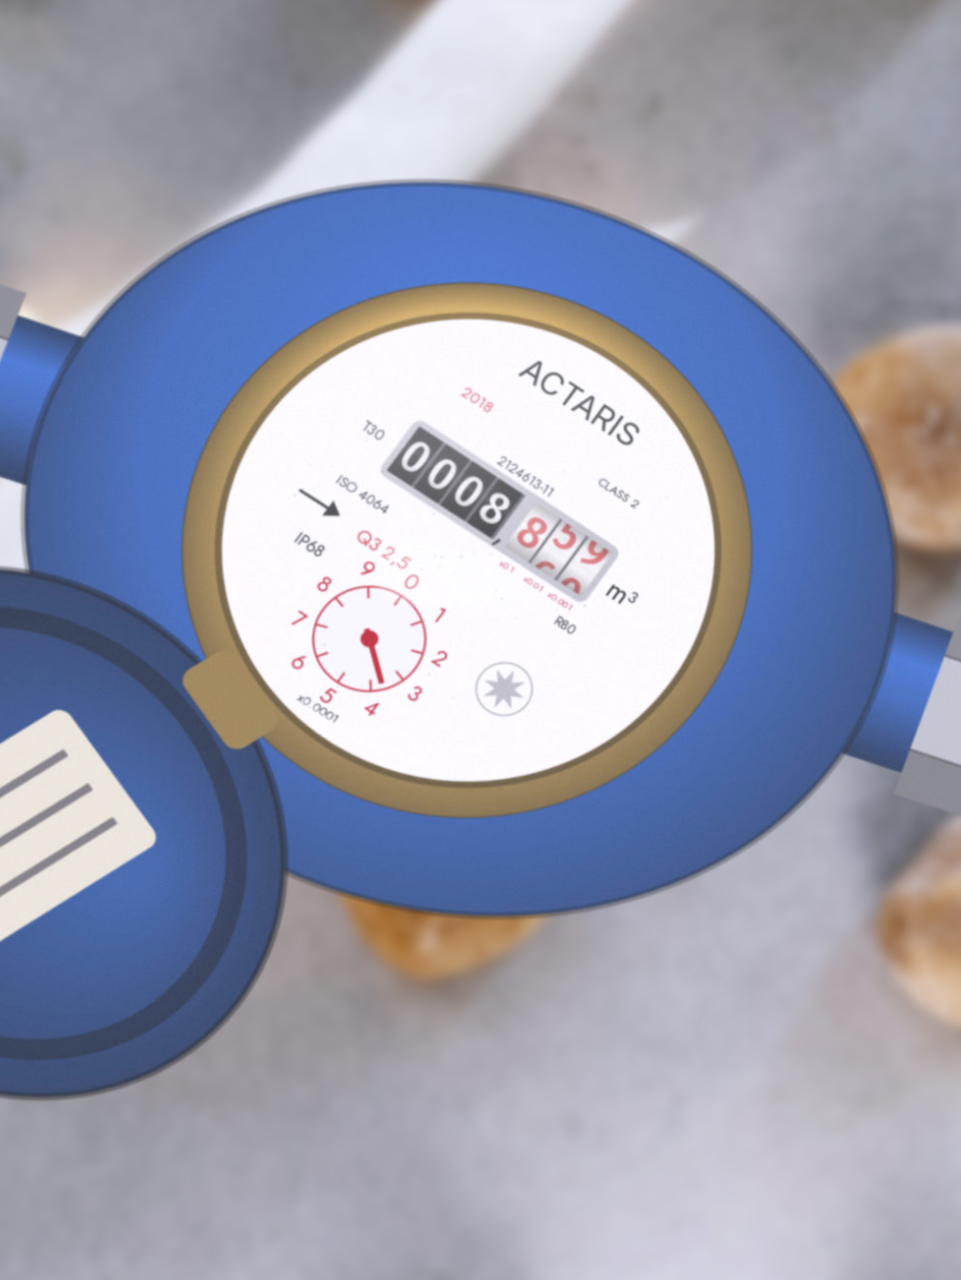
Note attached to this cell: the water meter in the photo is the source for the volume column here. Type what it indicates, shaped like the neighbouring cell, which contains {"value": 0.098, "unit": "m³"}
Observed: {"value": 8.8593, "unit": "m³"}
